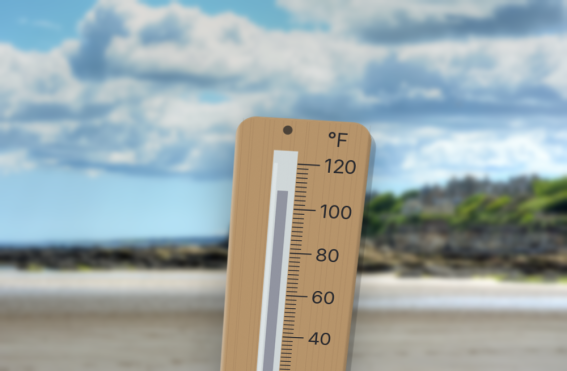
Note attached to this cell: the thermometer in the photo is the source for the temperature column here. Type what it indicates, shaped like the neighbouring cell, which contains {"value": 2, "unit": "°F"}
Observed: {"value": 108, "unit": "°F"}
